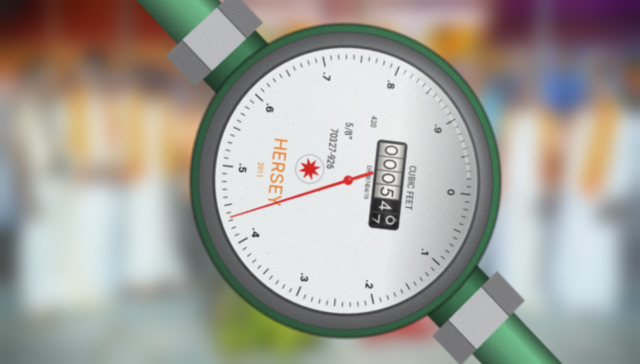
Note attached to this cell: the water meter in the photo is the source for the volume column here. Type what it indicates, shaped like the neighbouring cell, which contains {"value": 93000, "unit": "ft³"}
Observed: {"value": 546.43, "unit": "ft³"}
